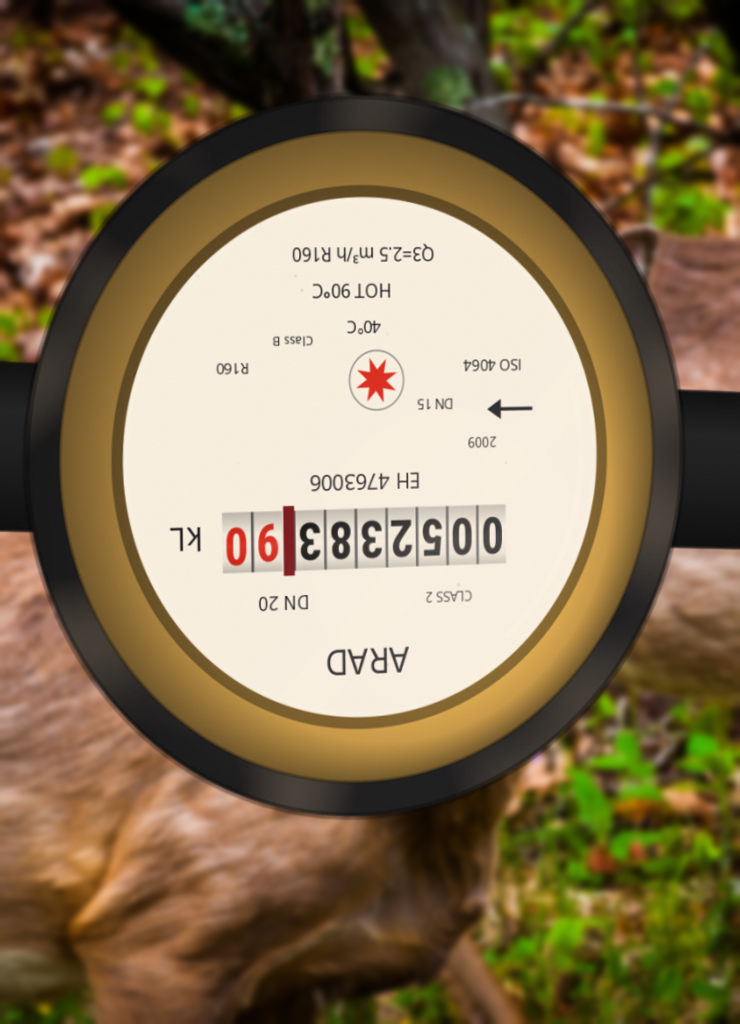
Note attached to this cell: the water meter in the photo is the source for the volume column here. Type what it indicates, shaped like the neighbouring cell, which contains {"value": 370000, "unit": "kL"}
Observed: {"value": 52383.90, "unit": "kL"}
